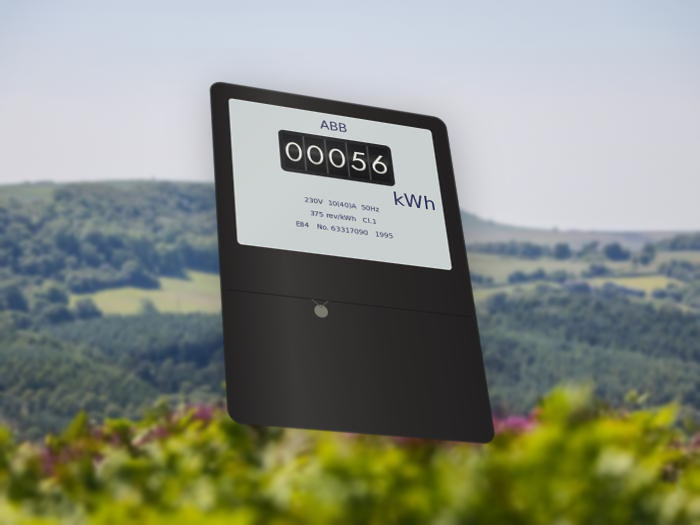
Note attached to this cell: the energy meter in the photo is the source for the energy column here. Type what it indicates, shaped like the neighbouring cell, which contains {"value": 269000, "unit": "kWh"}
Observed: {"value": 56, "unit": "kWh"}
